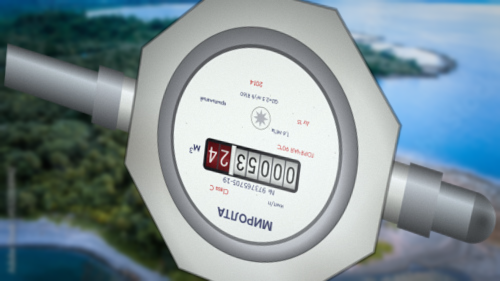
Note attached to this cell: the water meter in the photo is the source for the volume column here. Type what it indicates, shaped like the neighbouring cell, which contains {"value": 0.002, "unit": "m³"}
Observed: {"value": 53.24, "unit": "m³"}
